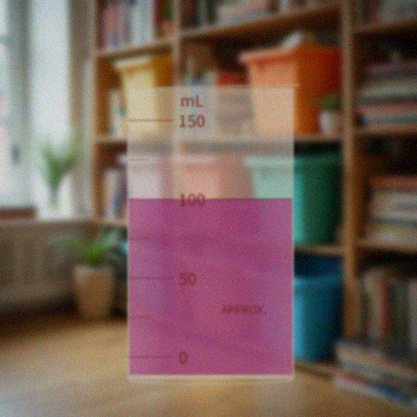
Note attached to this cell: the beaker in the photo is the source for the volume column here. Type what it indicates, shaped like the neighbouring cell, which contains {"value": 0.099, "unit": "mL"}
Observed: {"value": 100, "unit": "mL"}
